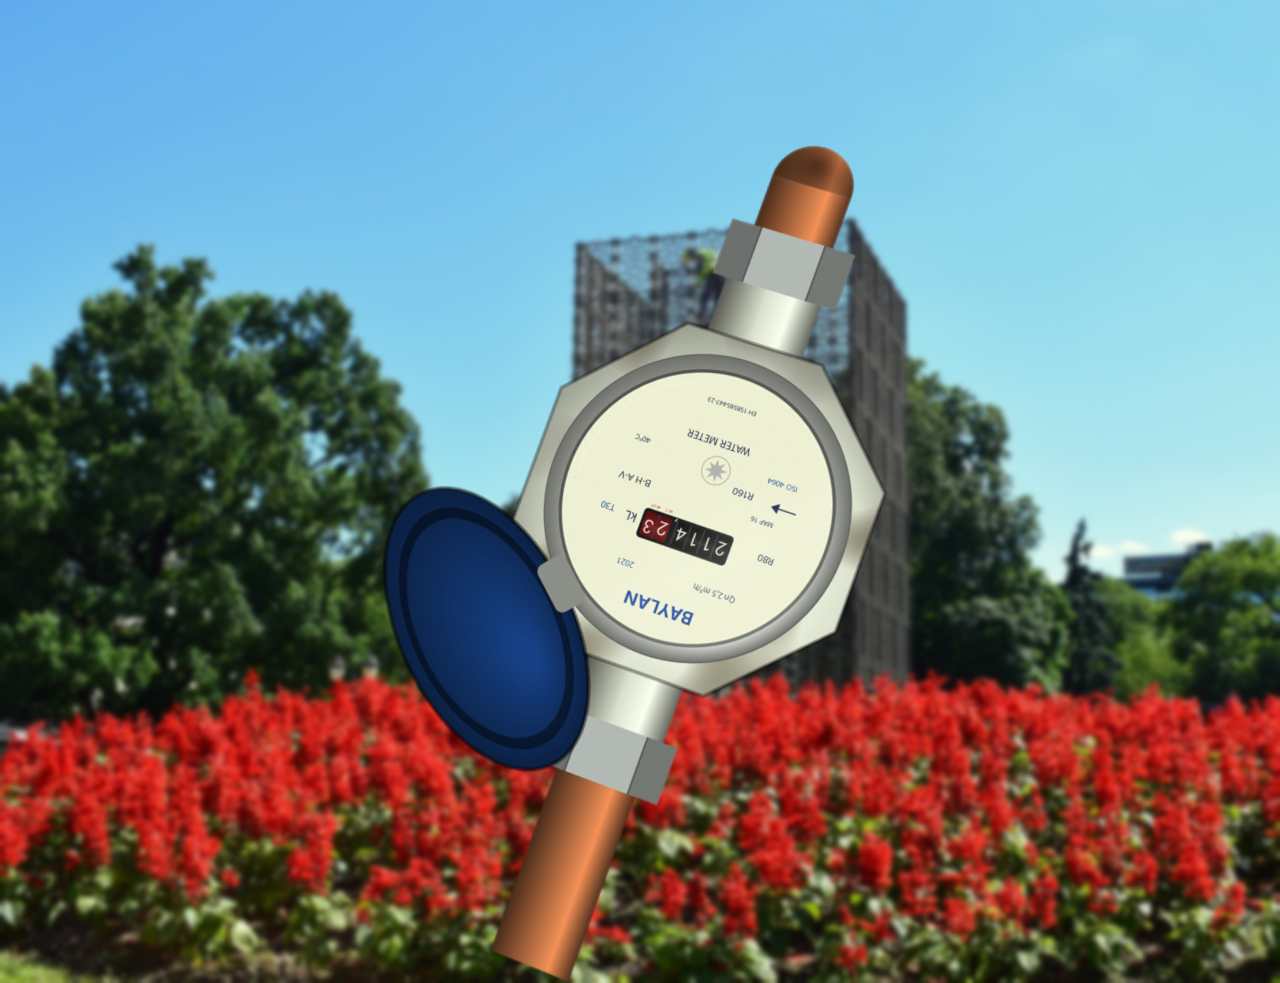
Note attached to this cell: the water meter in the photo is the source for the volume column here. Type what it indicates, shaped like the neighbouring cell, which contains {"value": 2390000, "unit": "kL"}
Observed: {"value": 2114.23, "unit": "kL"}
